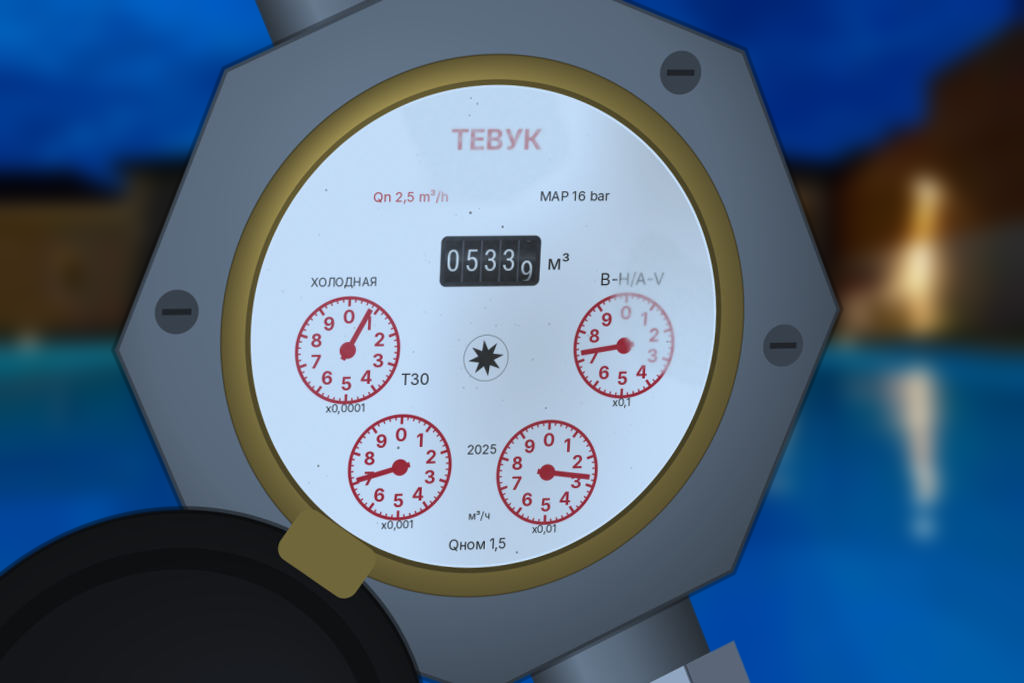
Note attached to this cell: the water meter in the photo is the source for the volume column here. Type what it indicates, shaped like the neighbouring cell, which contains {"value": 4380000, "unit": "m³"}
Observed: {"value": 5338.7270, "unit": "m³"}
